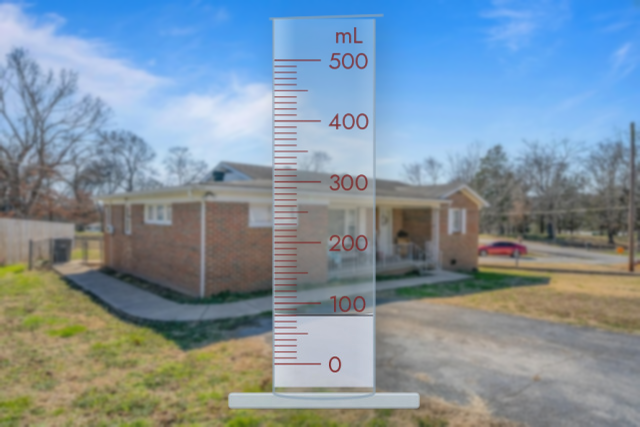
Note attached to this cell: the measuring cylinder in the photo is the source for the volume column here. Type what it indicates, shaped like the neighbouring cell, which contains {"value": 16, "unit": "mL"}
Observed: {"value": 80, "unit": "mL"}
